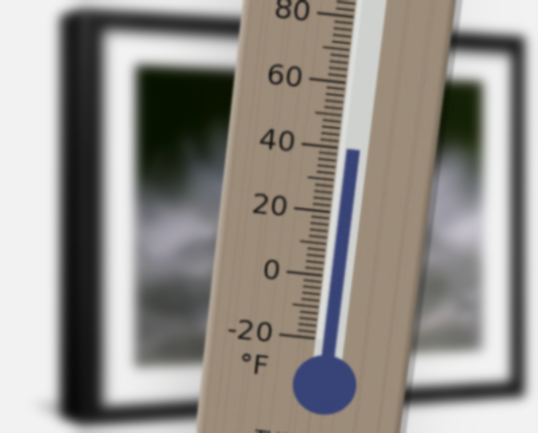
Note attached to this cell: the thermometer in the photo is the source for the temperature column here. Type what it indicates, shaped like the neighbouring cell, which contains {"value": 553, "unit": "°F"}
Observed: {"value": 40, "unit": "°F"}
